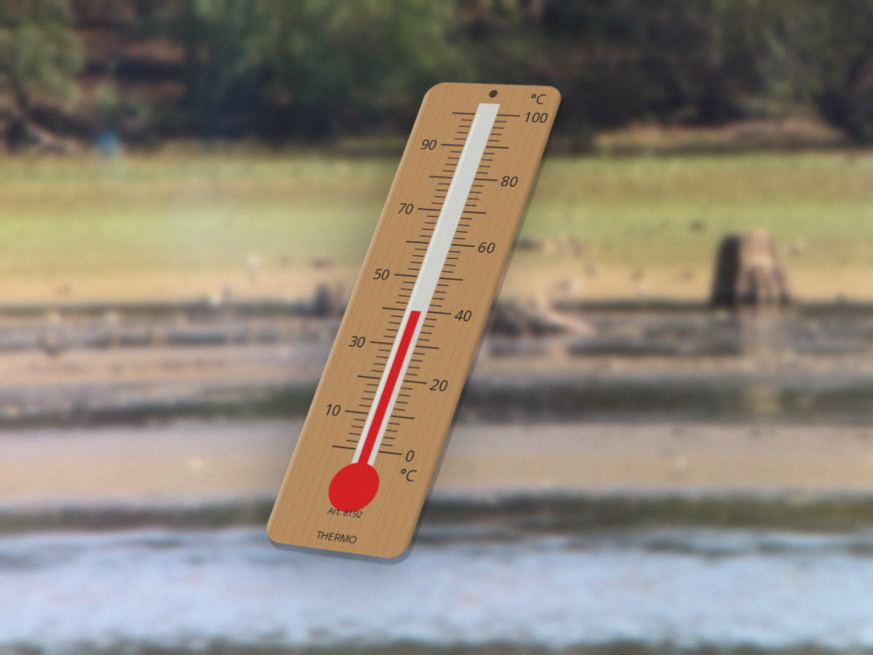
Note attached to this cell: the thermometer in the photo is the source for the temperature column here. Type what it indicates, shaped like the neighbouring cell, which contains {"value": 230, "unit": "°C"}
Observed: {"value": 40, "unit": "°C"}
